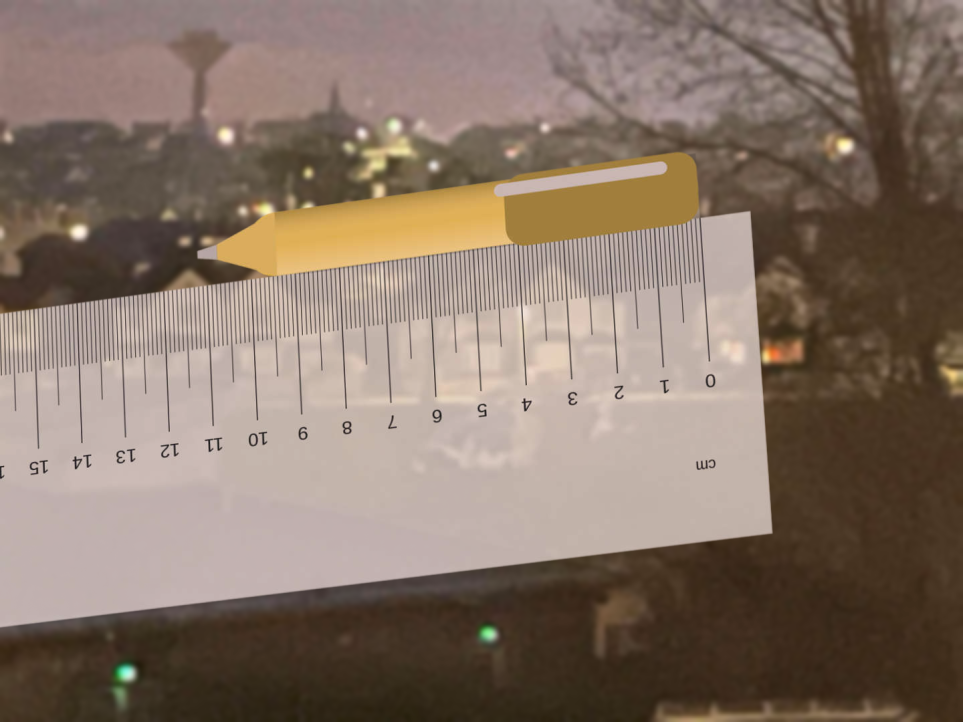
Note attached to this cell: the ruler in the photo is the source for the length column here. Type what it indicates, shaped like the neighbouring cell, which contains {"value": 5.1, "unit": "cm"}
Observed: {"value": 11.2, "unit": "cm"}
